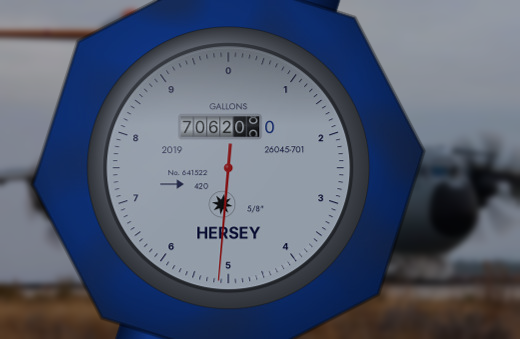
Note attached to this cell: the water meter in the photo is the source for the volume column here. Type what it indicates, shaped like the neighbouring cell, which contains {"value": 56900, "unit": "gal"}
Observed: {"value": 7062085.1, "unit": "gal"}
